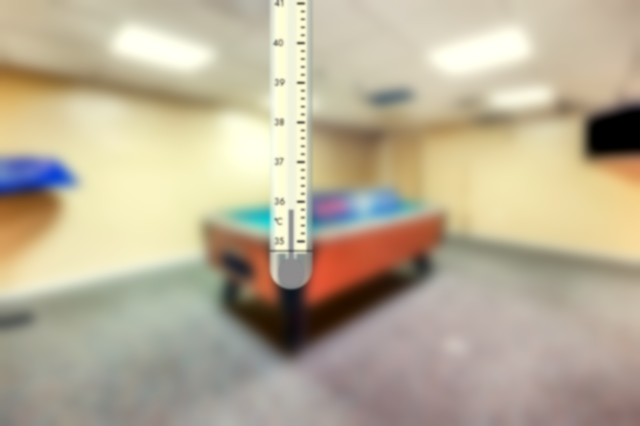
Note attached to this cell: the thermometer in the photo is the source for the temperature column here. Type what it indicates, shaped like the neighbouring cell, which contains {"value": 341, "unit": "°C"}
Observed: {"value": 35.8, "unit": "°C"}
